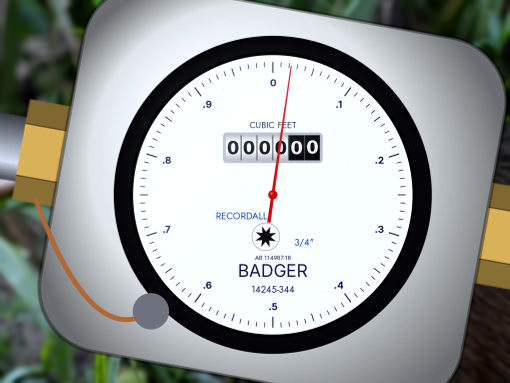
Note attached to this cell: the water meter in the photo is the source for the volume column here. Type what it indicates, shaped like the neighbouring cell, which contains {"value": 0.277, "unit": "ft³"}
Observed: {"value": 0.02, "unit": "ft³"}
